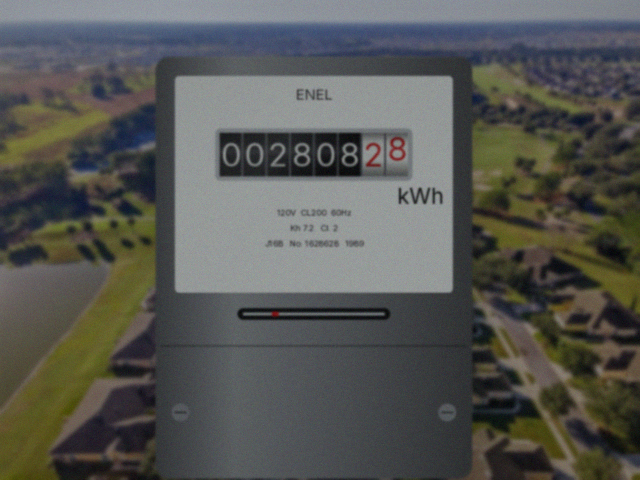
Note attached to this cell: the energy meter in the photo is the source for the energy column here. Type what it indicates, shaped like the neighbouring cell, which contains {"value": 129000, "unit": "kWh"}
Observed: {"value": 2808.28, "unit": "kWh"}
